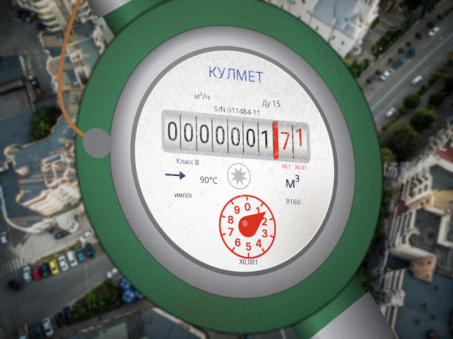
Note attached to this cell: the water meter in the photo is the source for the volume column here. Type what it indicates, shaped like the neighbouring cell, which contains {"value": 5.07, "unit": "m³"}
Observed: {"value": 1.711, "unit": "m³"}
